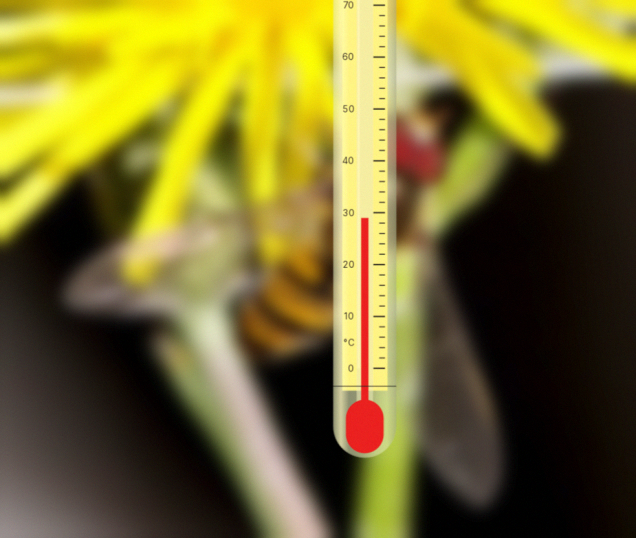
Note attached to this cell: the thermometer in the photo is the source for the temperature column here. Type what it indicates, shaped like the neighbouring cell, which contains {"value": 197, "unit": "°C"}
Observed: {"value": 29, "unit": "°C"}
